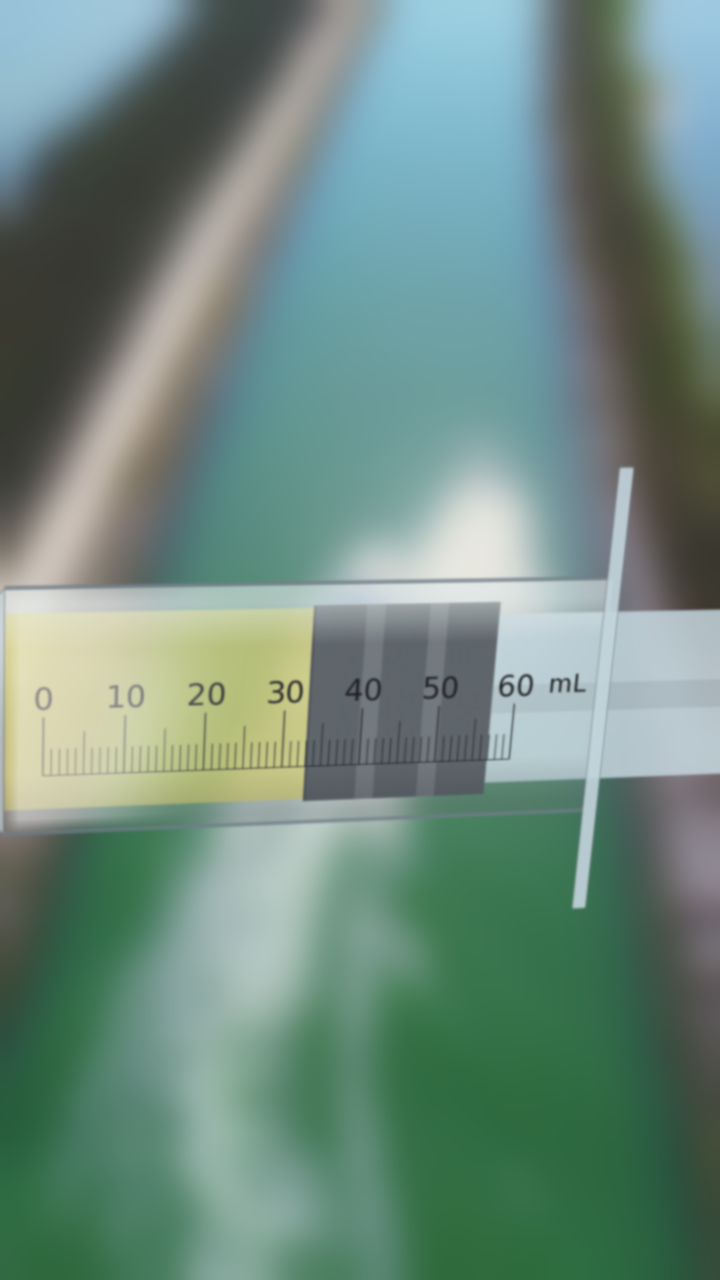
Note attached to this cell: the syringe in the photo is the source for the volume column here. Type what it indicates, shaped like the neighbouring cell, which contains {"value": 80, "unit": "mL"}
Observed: {"value": 33, "unit": "mL"}
